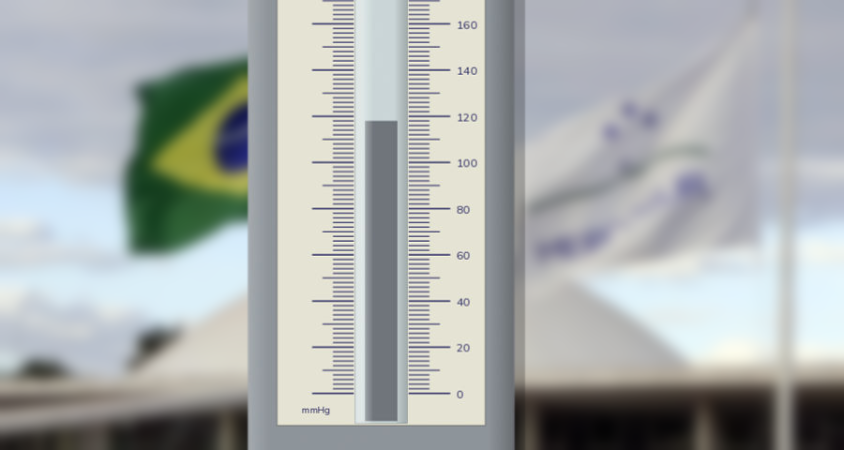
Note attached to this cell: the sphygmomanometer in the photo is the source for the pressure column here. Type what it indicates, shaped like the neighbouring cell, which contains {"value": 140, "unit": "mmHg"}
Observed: {"value": 118, "unit": "mmHg"}
